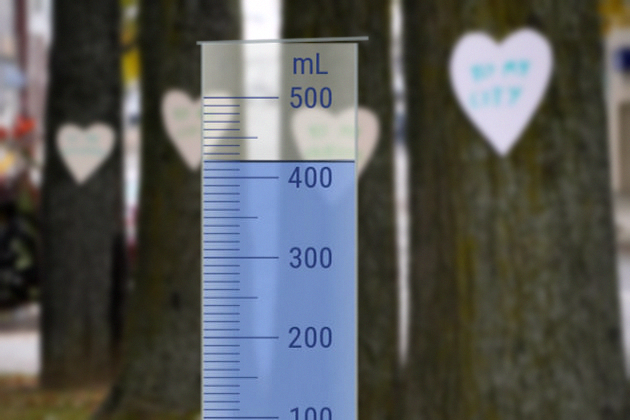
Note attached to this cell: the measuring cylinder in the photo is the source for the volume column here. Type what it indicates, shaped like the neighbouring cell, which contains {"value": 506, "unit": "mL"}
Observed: {"value": 420, "unit": "mL"}
